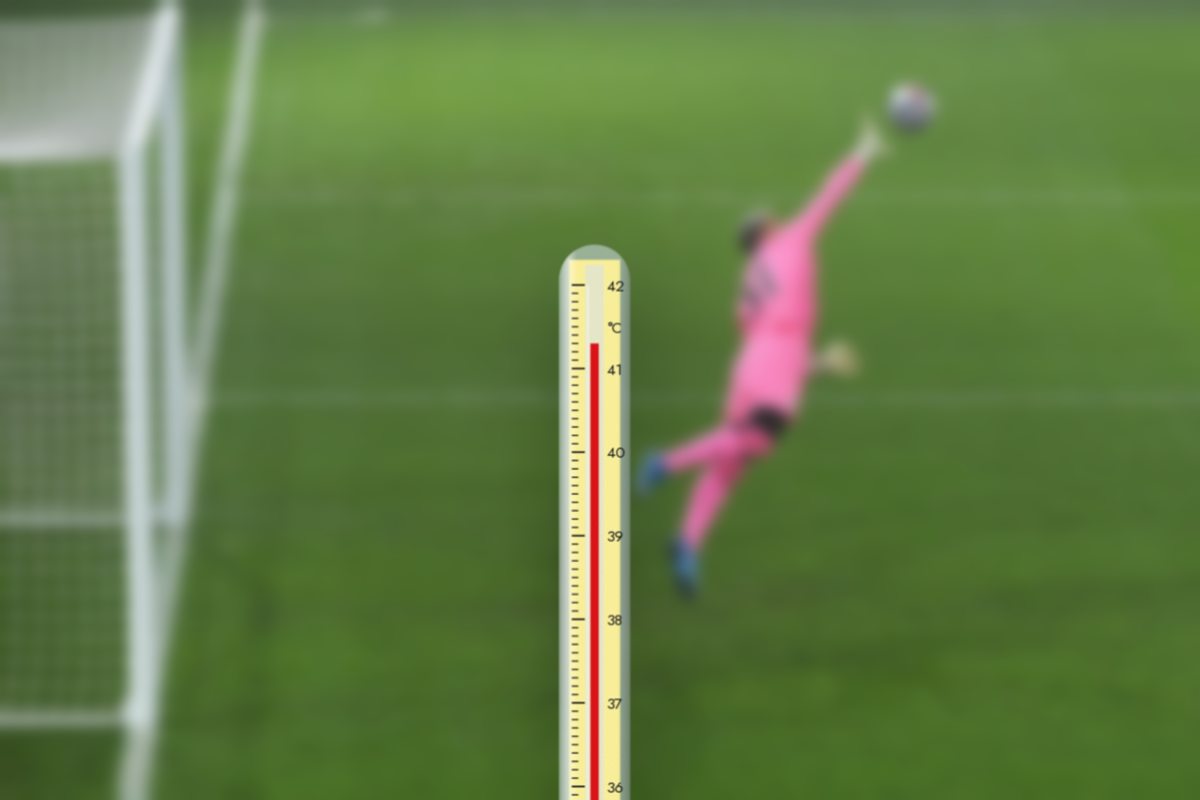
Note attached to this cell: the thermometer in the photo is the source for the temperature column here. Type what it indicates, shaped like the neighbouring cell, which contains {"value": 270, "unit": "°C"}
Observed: {"value": 41.3, "unit": "°C"}
